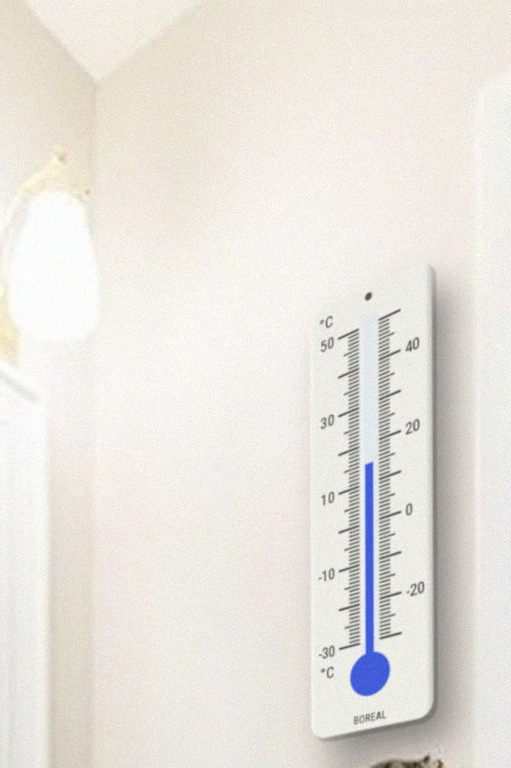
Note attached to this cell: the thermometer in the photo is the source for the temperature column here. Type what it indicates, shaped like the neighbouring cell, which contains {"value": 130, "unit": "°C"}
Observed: {"value": 15, "unit": "°C"}
